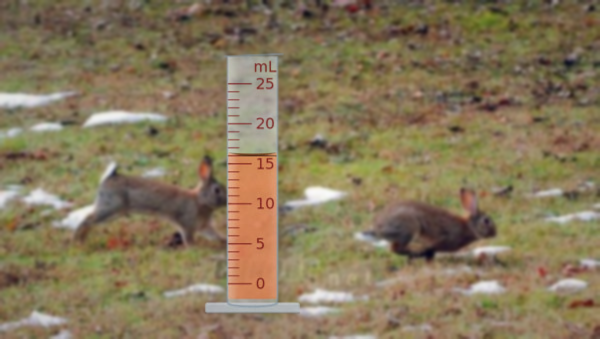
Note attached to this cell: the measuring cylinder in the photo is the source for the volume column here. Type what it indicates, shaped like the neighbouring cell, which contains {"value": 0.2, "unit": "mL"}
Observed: {"value": 16, "unit": "mL"}
